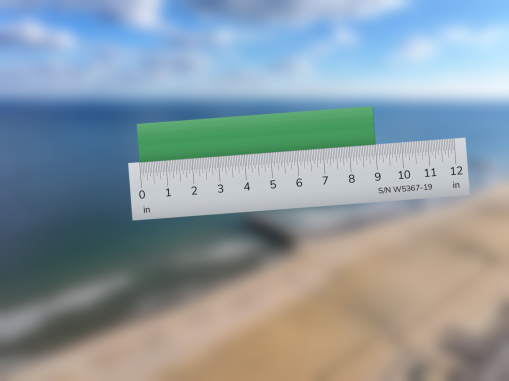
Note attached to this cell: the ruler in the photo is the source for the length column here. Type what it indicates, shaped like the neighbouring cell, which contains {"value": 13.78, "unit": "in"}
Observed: {"value": 9, "unit": "in"}
